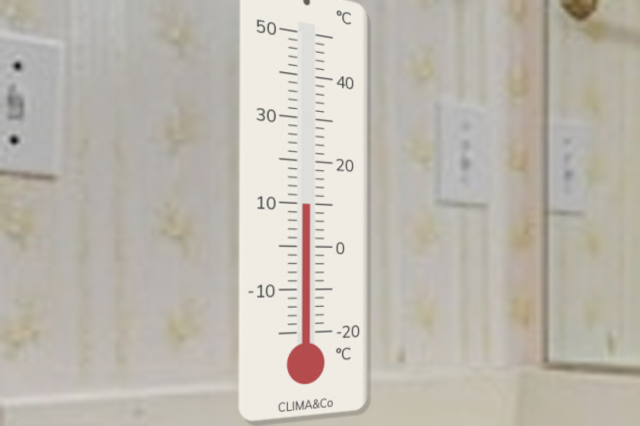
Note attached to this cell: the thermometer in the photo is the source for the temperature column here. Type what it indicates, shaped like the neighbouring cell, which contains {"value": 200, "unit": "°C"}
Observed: {"value": 10, "unit": "°C"}
